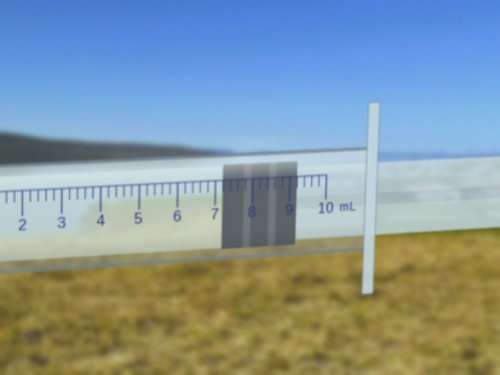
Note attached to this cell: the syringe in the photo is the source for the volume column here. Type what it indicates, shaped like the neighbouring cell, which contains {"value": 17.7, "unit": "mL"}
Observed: {"value": 7.2, "unit": "mL"}
